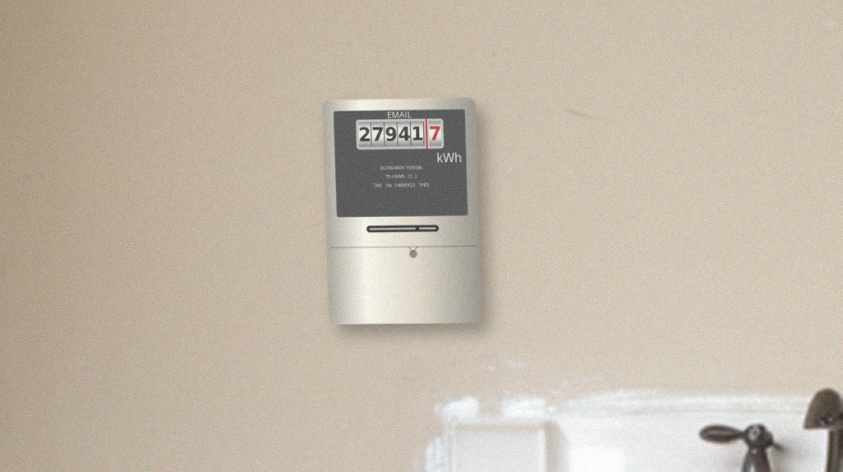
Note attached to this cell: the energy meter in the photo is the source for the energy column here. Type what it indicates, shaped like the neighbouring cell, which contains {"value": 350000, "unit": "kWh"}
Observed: {"value": 27941.7, "unit": "kWh"}
